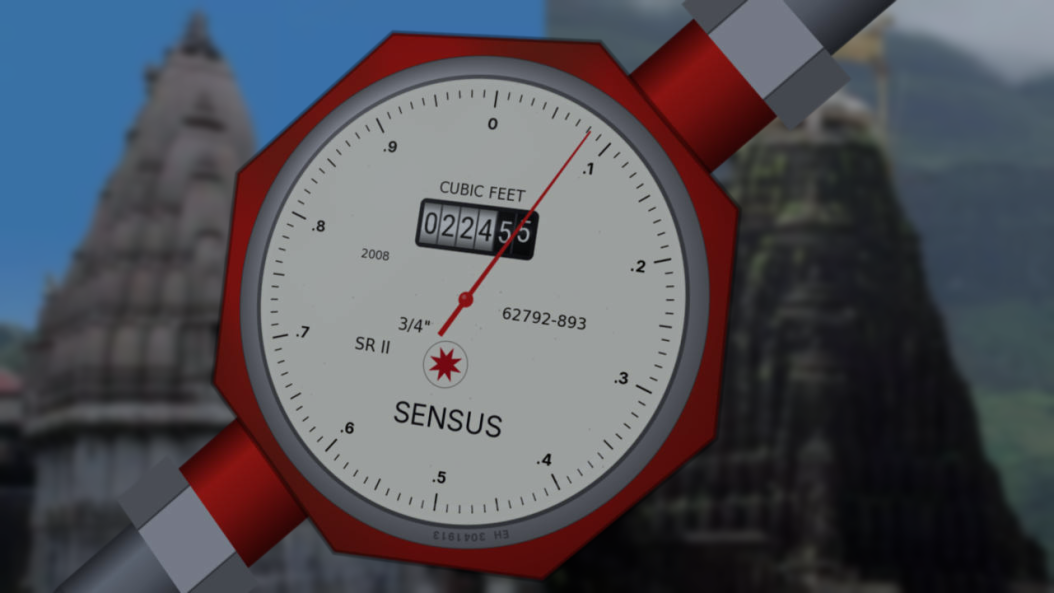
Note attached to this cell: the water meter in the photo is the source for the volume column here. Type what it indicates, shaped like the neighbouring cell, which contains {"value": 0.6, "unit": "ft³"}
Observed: {"value": 22455.08, "unit": "ft³"}
